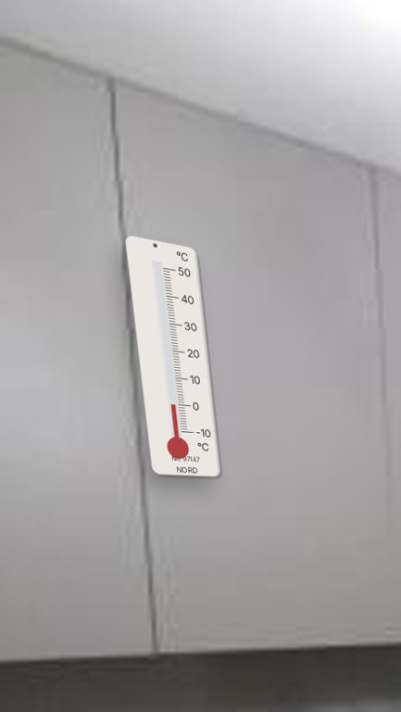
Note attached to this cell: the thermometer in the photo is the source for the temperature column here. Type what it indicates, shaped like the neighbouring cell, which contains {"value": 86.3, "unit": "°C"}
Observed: {"value": 0, "unit": "°C"}
